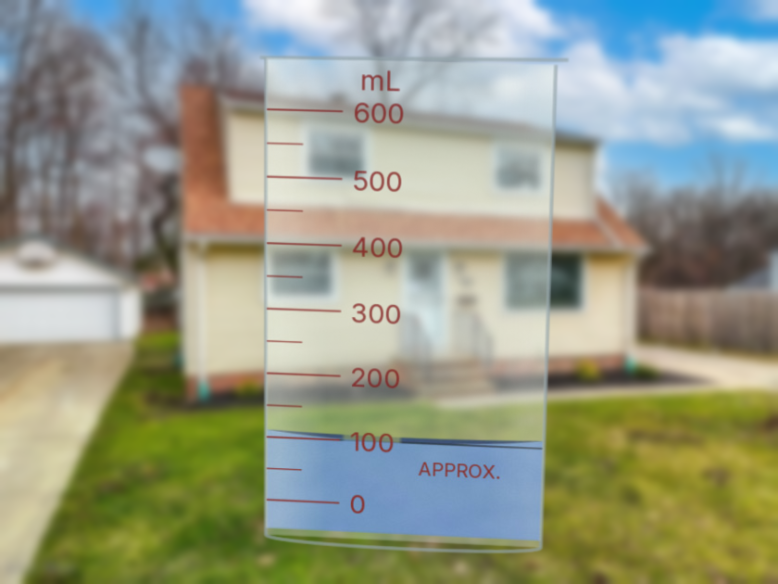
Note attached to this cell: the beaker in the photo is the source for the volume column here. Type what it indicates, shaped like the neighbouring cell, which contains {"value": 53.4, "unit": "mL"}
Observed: {"value": 100, "unit": "mL"}
